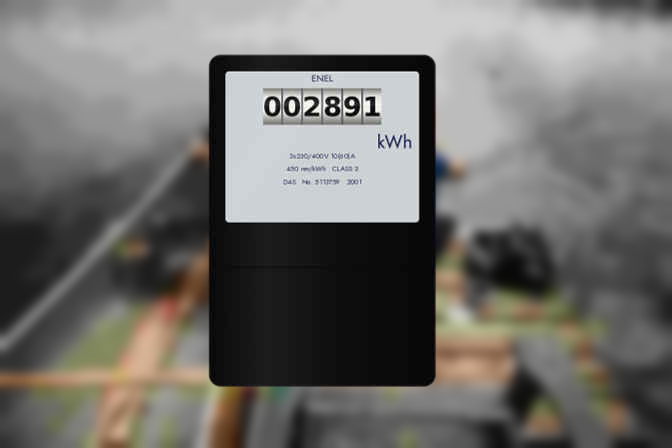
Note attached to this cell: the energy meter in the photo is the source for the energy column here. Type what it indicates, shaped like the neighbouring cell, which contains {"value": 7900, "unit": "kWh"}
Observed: {"value": 2891, "unit": "kWh"}
